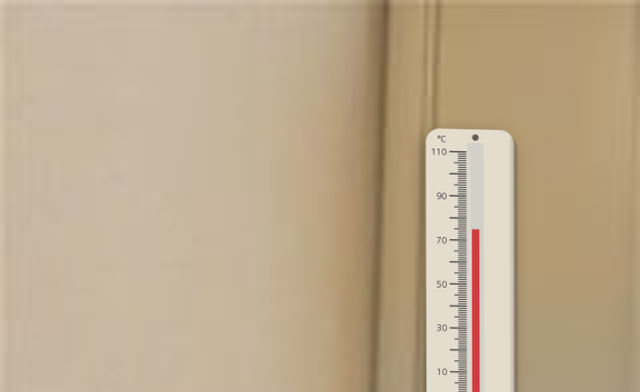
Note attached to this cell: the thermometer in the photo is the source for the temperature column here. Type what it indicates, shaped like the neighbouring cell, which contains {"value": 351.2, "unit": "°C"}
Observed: {"value": 75, "unit": "°C"}
